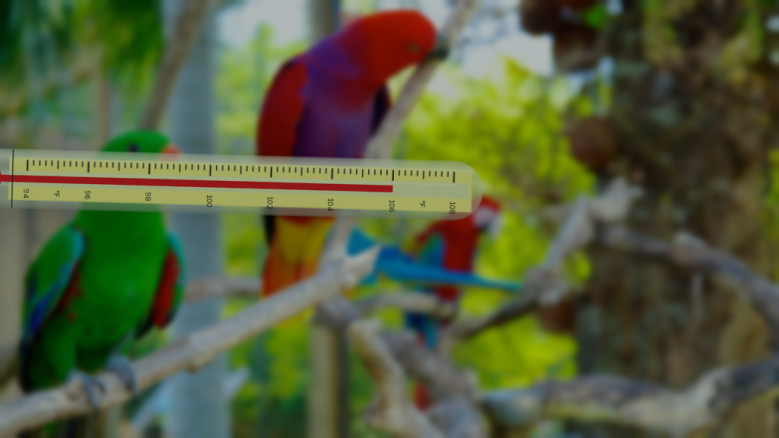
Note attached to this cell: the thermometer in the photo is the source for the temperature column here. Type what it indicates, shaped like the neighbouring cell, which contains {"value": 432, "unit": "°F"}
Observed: {"value": 106, "unit": "°F"}
